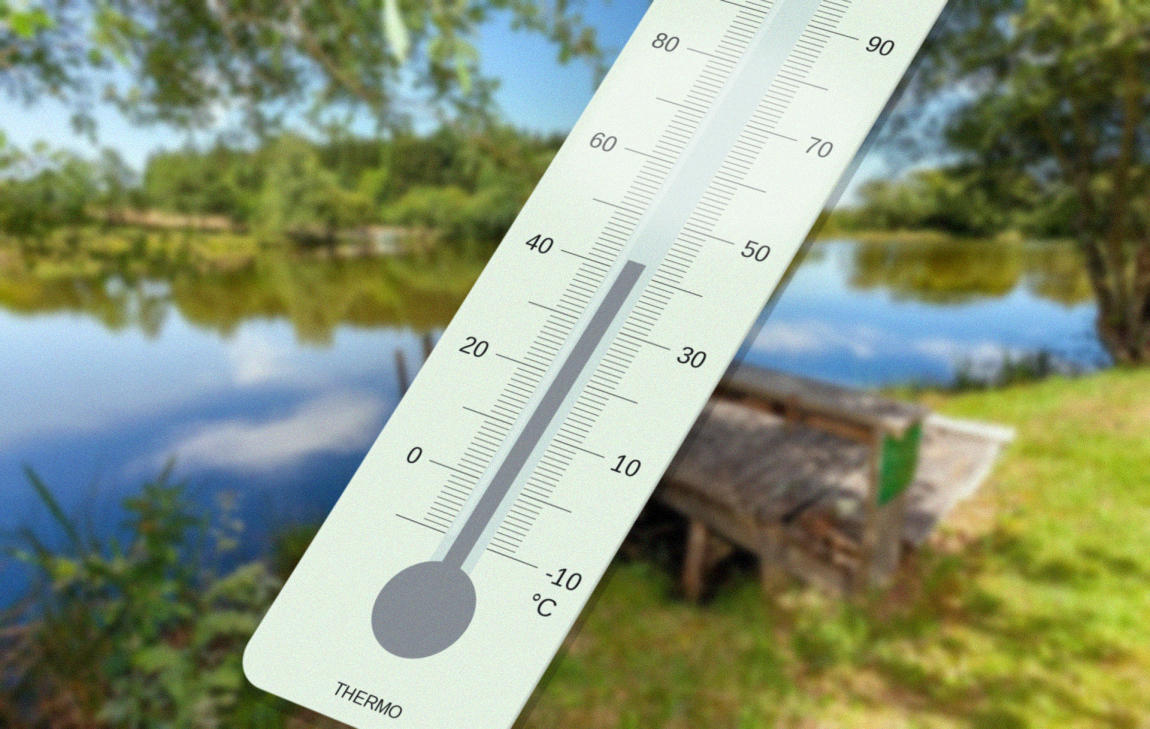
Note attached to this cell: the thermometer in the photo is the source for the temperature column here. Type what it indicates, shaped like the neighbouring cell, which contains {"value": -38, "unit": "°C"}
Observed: {"value": 42, "unit": "°C"}
